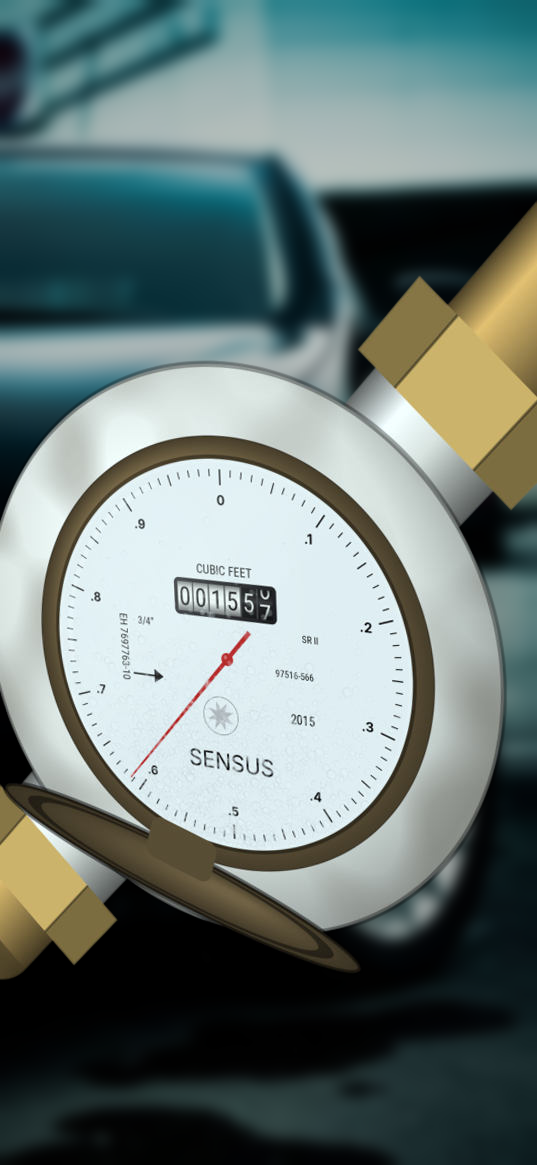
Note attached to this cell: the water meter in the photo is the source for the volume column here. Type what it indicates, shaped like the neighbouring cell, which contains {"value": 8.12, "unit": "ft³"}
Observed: {"value": 1556.61, "unit": "ft³"}
